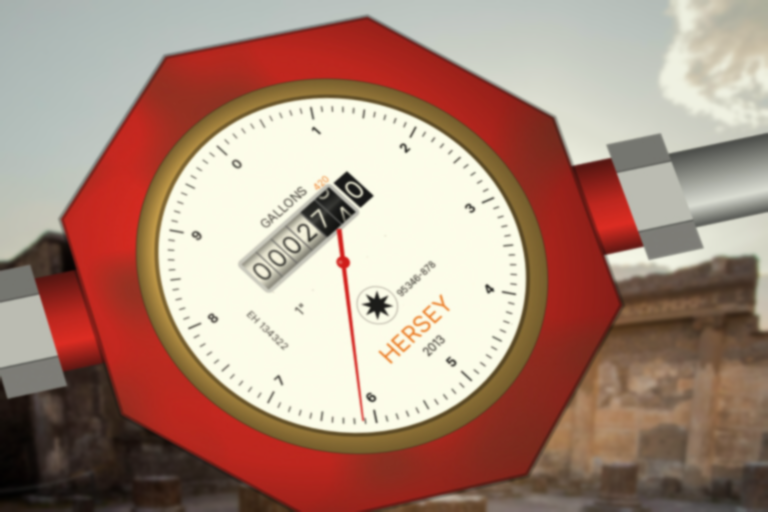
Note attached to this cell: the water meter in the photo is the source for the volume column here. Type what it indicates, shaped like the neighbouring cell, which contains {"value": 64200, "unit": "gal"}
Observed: {"value": 2736.1, "unit": "gal"}
